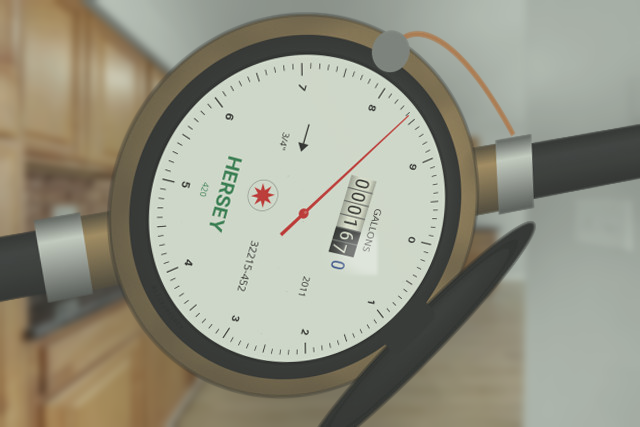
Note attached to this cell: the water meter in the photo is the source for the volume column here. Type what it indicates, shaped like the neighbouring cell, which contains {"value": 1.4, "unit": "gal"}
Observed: {"value": 1668.4, "unit": "gal"}
